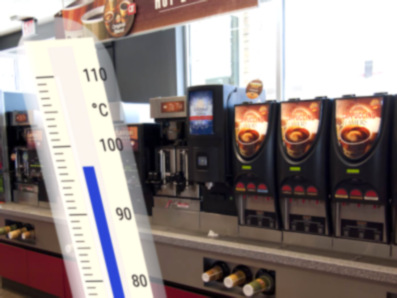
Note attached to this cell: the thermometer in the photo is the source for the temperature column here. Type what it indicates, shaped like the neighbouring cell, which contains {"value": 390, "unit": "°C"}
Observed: {"value": 97, "unit": "°C"}
